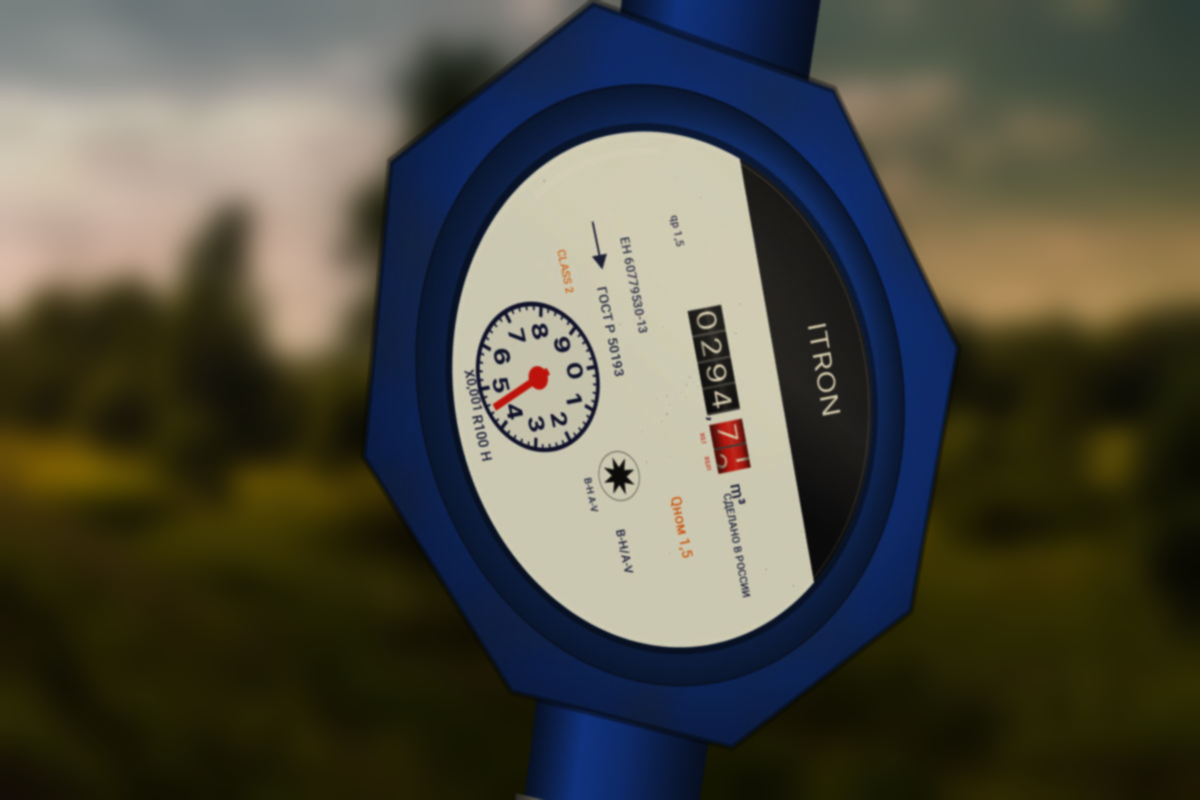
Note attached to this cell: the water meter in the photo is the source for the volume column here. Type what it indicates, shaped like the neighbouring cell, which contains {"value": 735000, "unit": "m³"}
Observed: {"value": 294.714, "unit": "m³"}
